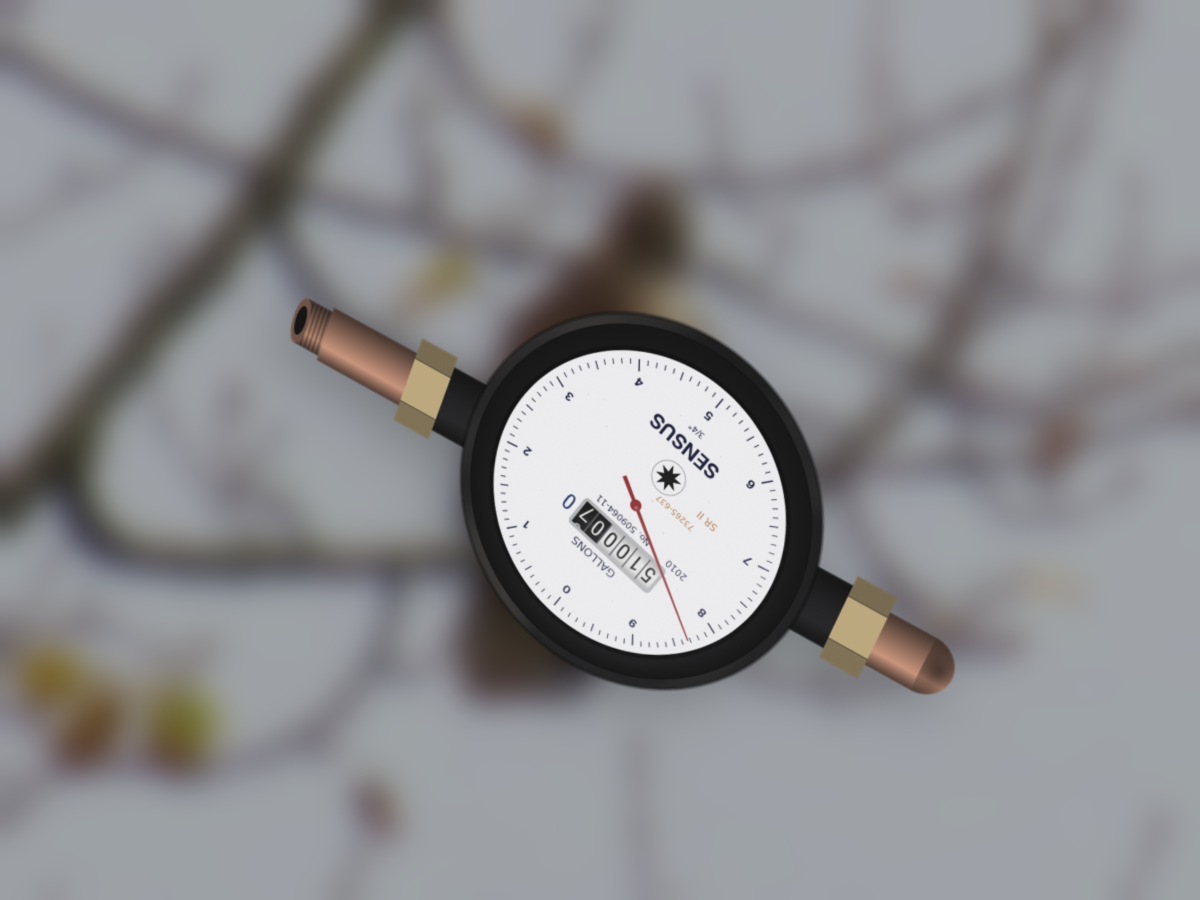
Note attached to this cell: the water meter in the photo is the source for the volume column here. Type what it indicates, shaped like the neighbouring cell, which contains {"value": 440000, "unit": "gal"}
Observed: {"value": 5100068.3, "unit": "gal"}
